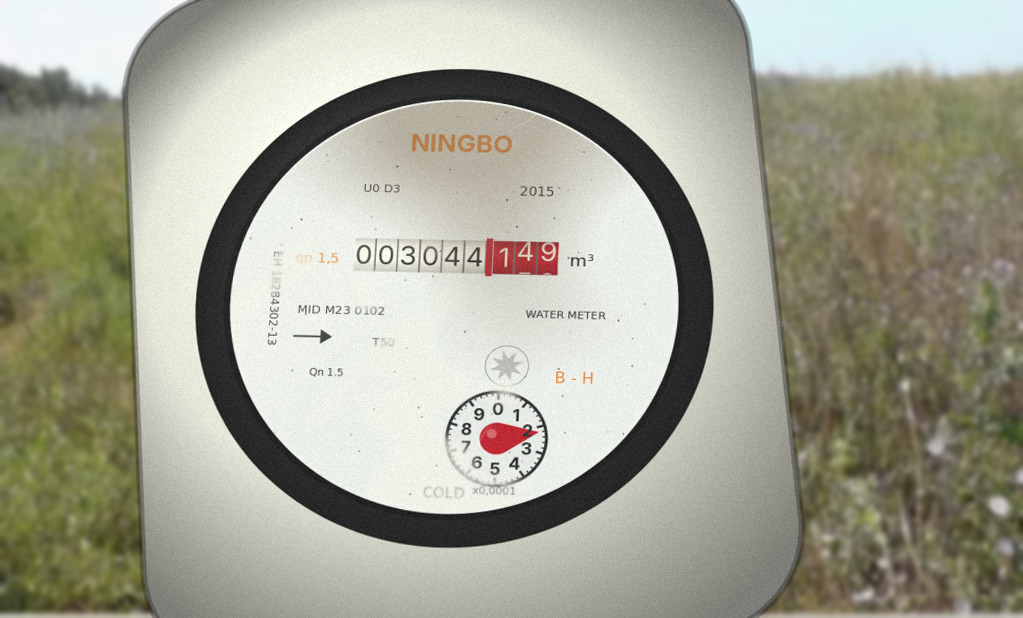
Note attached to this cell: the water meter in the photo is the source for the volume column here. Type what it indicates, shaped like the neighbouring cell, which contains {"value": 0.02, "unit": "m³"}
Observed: {"value": 3044.1492, "unit": "m³"}
